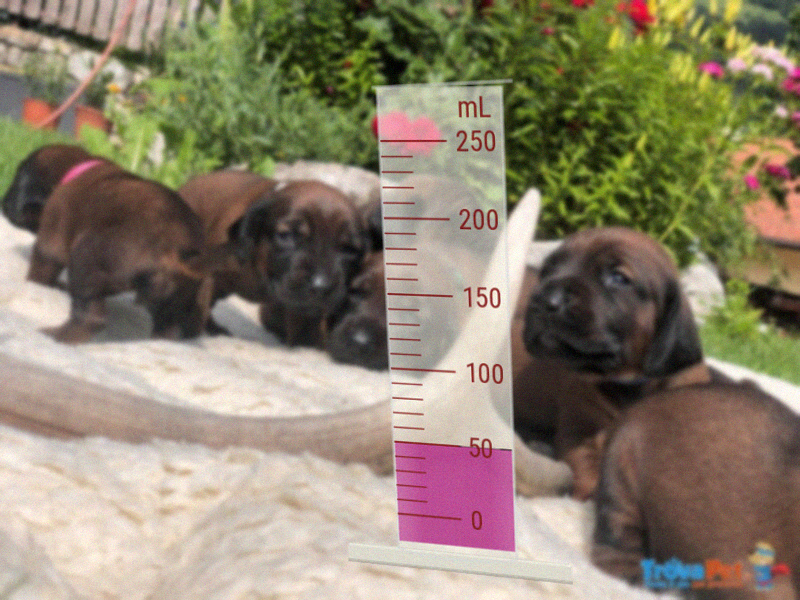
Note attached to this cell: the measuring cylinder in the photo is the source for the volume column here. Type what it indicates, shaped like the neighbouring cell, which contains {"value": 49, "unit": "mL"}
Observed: {"value": 50, "unit": "mL"}
